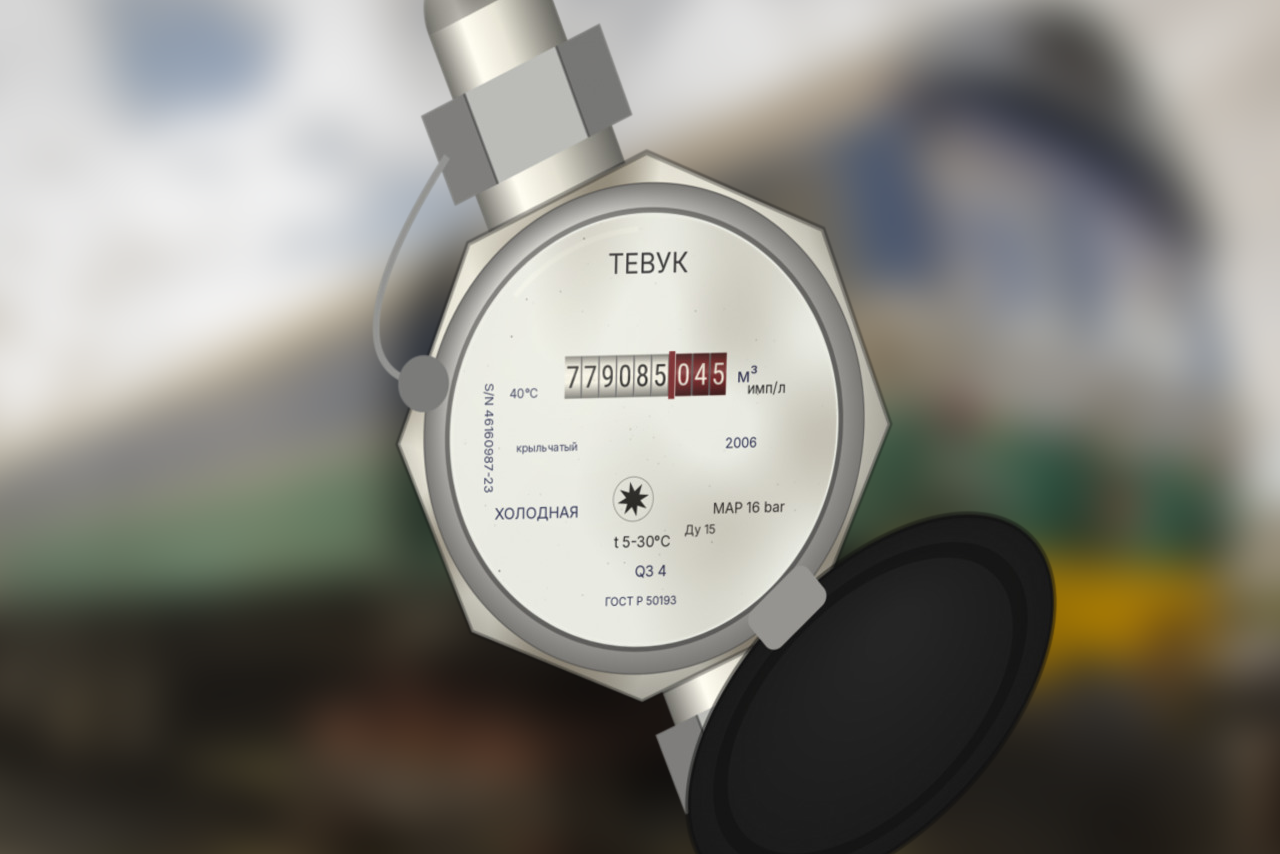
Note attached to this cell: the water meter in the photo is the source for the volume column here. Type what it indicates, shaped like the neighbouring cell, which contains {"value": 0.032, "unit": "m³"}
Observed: {"value": 779085.045, "unit": "m³"}
